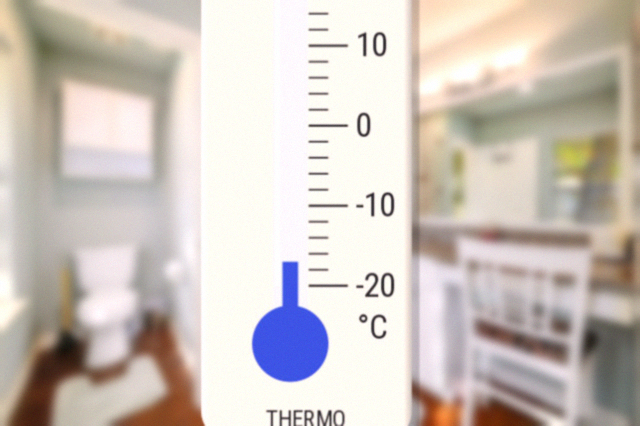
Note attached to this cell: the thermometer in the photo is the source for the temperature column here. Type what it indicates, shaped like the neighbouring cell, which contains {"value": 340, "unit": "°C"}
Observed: {"value": -17, "unit": "°C"}
